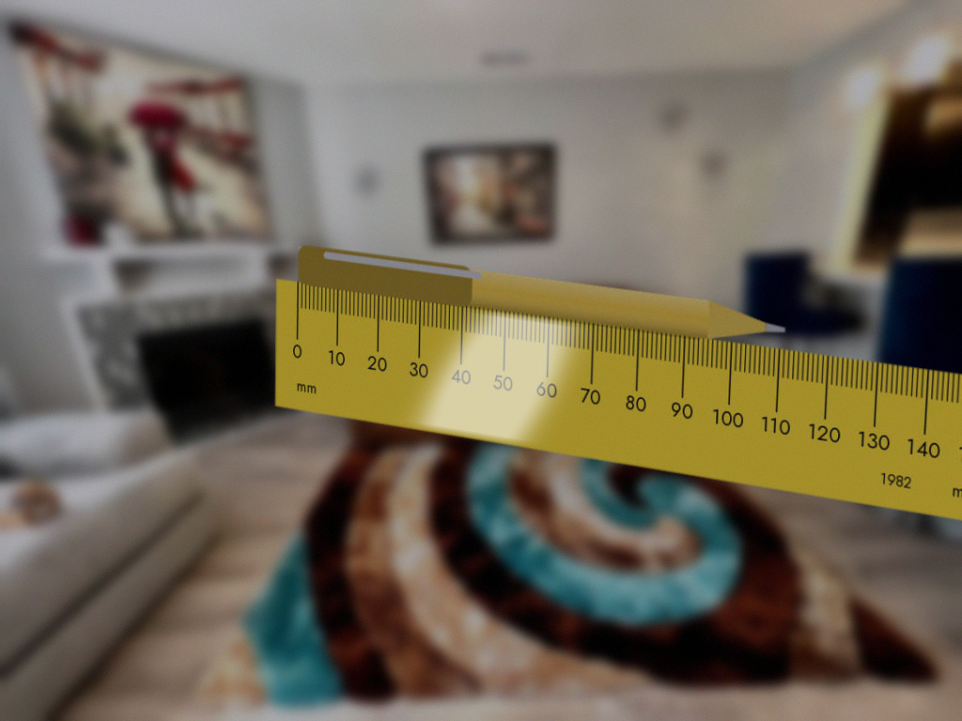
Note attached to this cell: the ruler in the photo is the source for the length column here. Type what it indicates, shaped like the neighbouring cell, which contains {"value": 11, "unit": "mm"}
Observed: {"value": 111, "unit": "mm"}
